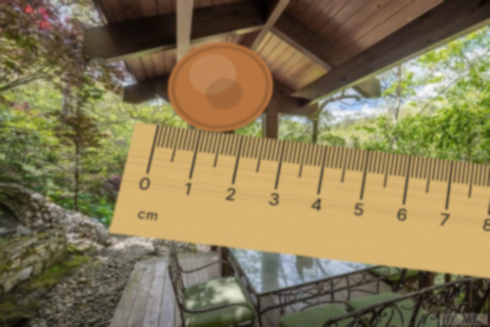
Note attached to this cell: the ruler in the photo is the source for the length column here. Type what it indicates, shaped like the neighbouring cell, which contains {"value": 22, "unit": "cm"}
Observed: {"value": 2.5, "unit": "cm"}
